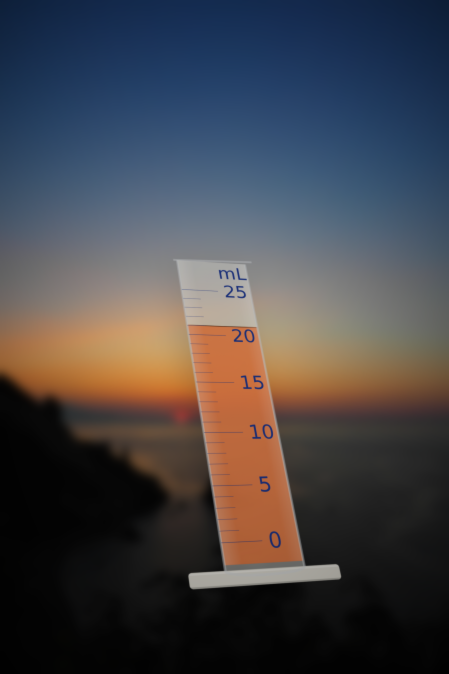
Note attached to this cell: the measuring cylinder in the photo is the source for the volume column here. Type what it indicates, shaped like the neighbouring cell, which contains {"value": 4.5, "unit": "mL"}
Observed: {"value": 21, "unit": "mL"}
